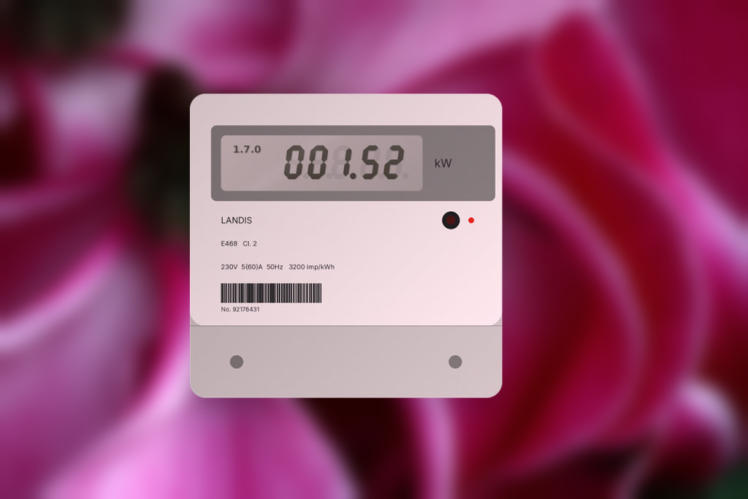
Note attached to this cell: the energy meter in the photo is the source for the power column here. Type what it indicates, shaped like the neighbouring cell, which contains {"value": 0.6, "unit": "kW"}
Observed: {"value": 1.52, "unit": "kW"}
